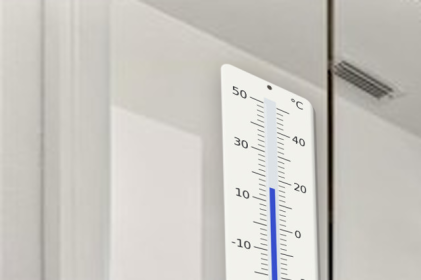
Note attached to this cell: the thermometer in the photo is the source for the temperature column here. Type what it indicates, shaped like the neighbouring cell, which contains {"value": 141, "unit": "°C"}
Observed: {"value": 16, "unit": "°C"}
